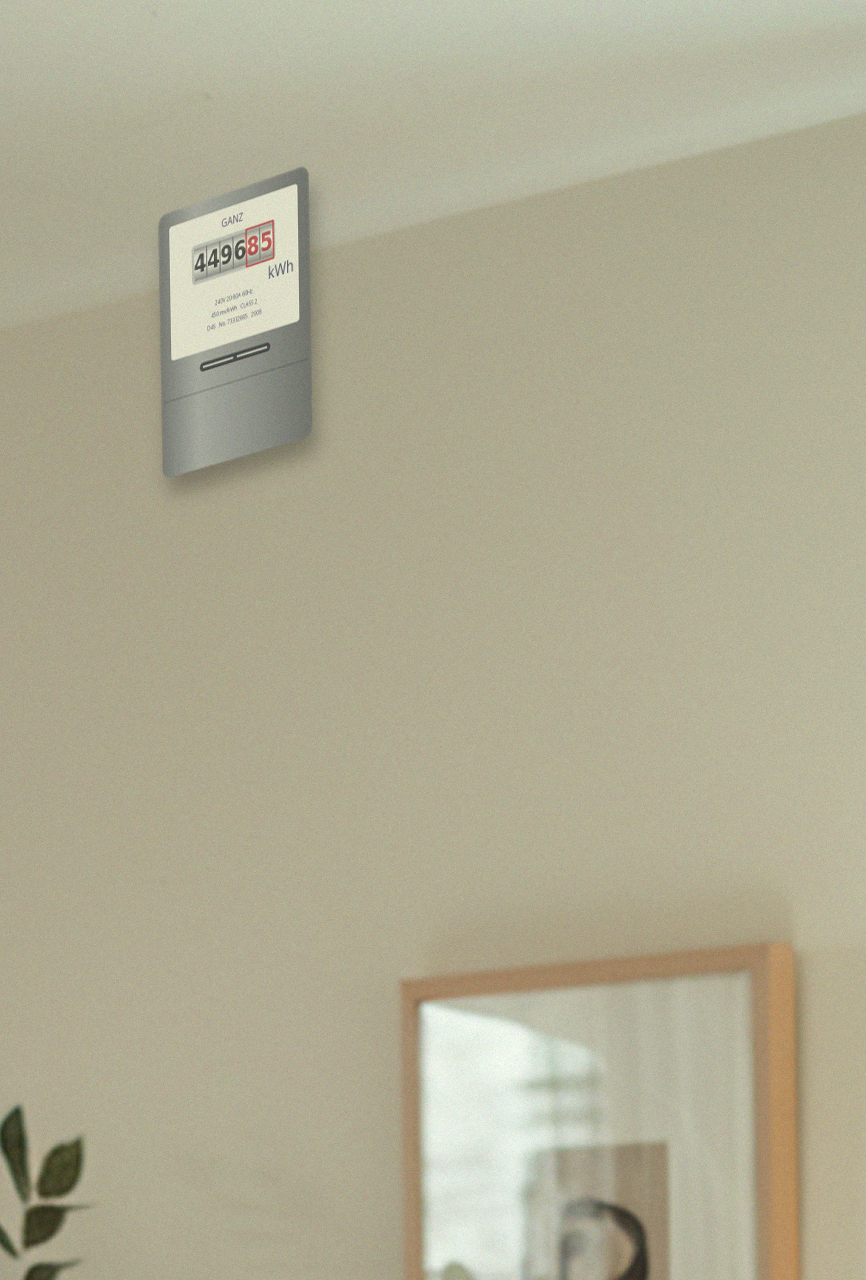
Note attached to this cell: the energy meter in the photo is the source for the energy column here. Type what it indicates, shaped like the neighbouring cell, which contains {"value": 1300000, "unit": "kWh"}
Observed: {"value": 4496.85, "unit": "kWh"}
